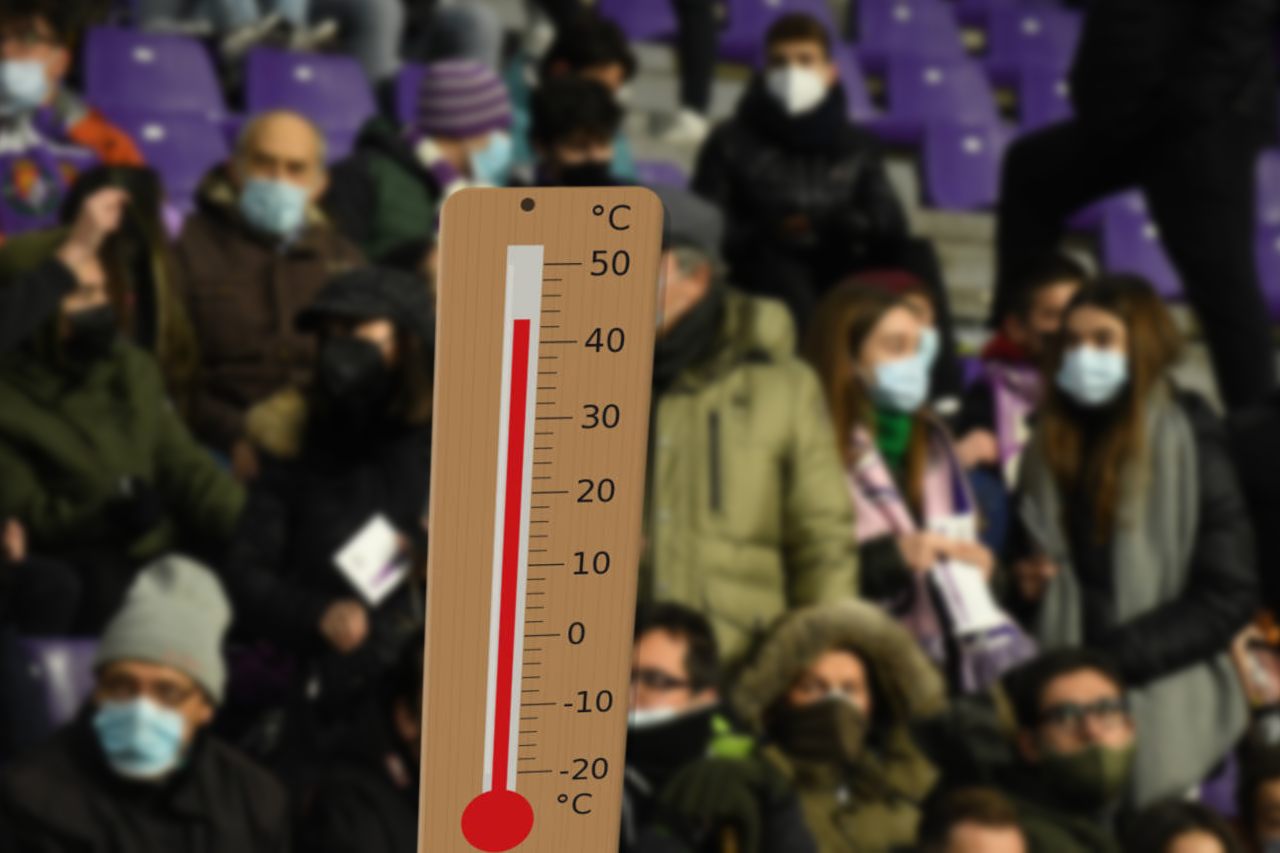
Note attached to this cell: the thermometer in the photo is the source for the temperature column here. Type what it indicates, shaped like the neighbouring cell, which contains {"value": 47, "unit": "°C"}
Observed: {"value": 43, "unit": "°C"}
